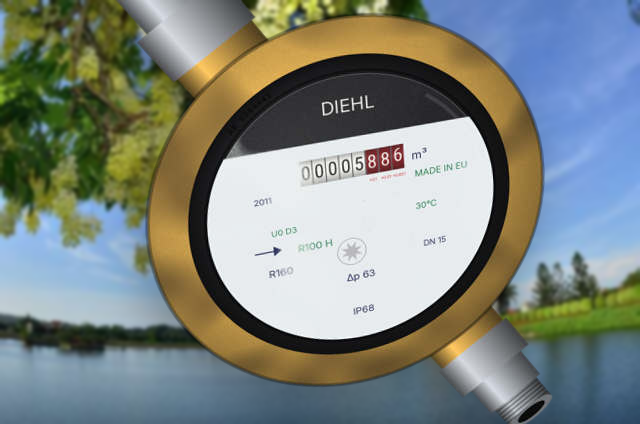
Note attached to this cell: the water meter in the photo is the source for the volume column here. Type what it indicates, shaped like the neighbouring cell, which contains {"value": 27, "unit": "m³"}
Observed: {"value": 5.886, "unit": "m³"}
